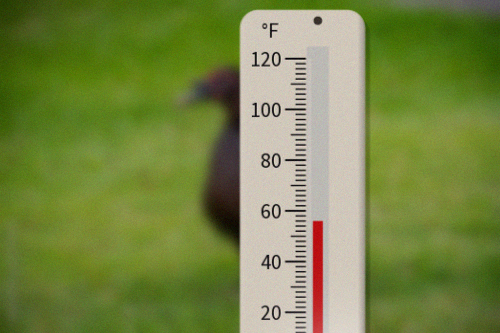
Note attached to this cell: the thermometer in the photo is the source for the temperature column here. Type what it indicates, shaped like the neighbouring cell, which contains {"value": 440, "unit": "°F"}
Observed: {"value": 56, "unit": "°F"}
